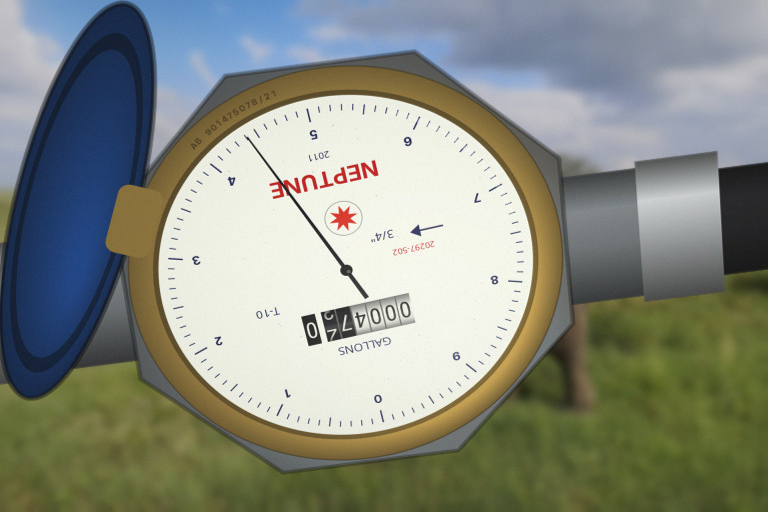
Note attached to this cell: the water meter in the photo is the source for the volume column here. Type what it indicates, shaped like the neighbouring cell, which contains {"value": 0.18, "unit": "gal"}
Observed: {"value": 4724.4, "unit": "gal"}
